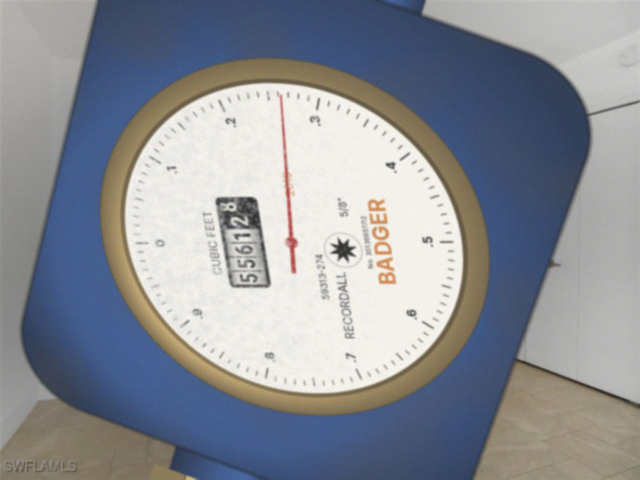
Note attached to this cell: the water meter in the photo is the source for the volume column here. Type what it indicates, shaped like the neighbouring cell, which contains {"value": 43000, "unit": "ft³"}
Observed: {"value": 556128.26, "unit": "ft³"}
